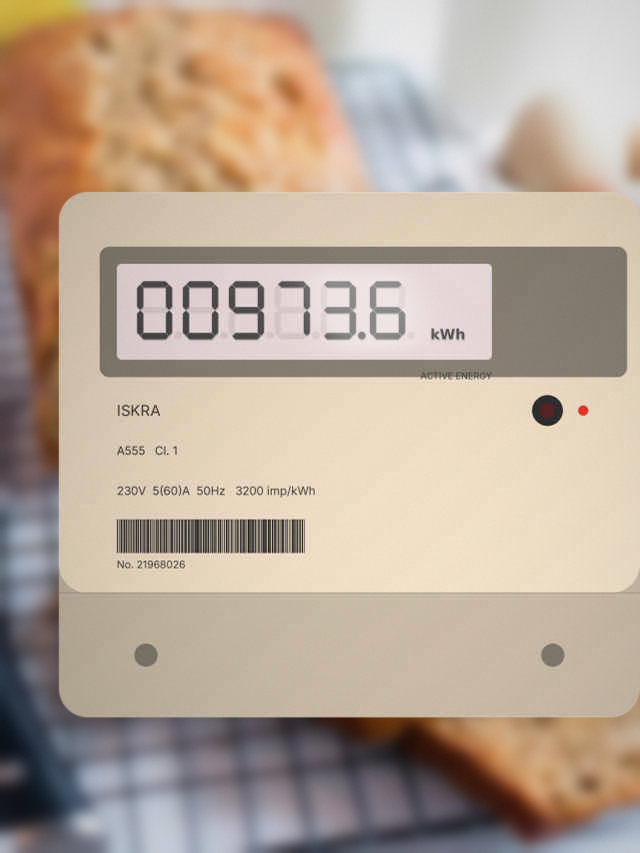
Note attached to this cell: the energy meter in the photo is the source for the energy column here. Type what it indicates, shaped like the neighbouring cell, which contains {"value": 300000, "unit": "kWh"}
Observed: {"value": 973.6, "unit": "kWh"}
